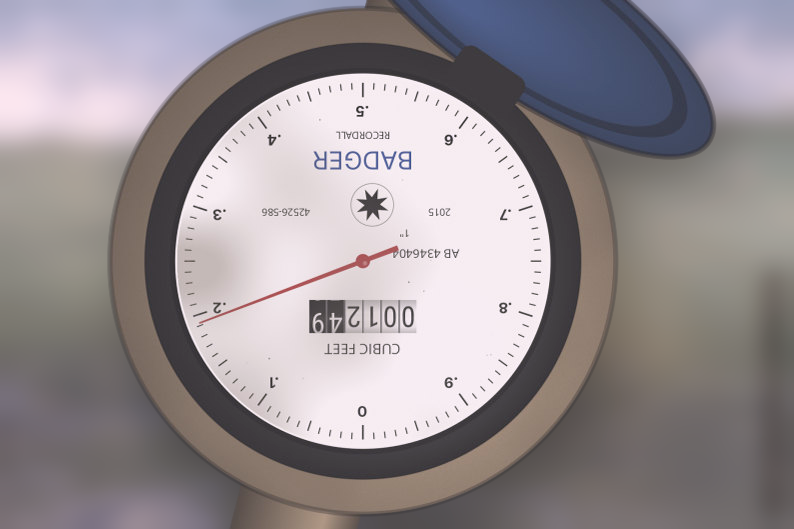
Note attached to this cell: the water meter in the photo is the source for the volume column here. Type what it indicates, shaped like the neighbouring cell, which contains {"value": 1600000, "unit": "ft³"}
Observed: {"value": 1249.19, "unit": "ft³"}
